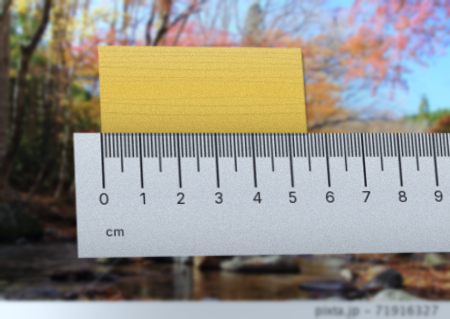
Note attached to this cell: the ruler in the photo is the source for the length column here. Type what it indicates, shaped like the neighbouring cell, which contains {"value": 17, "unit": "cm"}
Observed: {"value": 5.5, "unit": "cm"}
